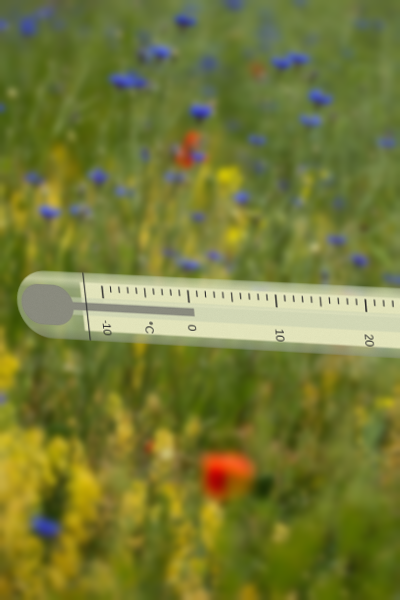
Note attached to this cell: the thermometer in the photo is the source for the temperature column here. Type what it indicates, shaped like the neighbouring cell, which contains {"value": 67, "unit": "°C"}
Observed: {"value": 0.5, "unit": "°C"}
